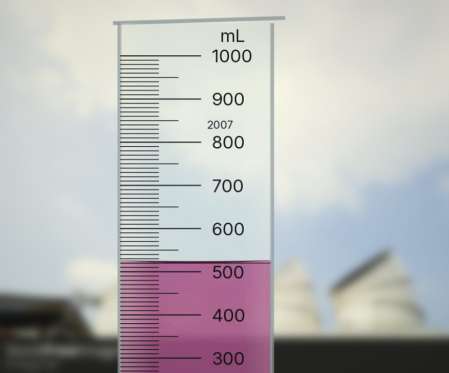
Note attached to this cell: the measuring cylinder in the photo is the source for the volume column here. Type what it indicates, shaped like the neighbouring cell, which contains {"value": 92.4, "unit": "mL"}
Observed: {"value": 520, "unit": "mL"}
